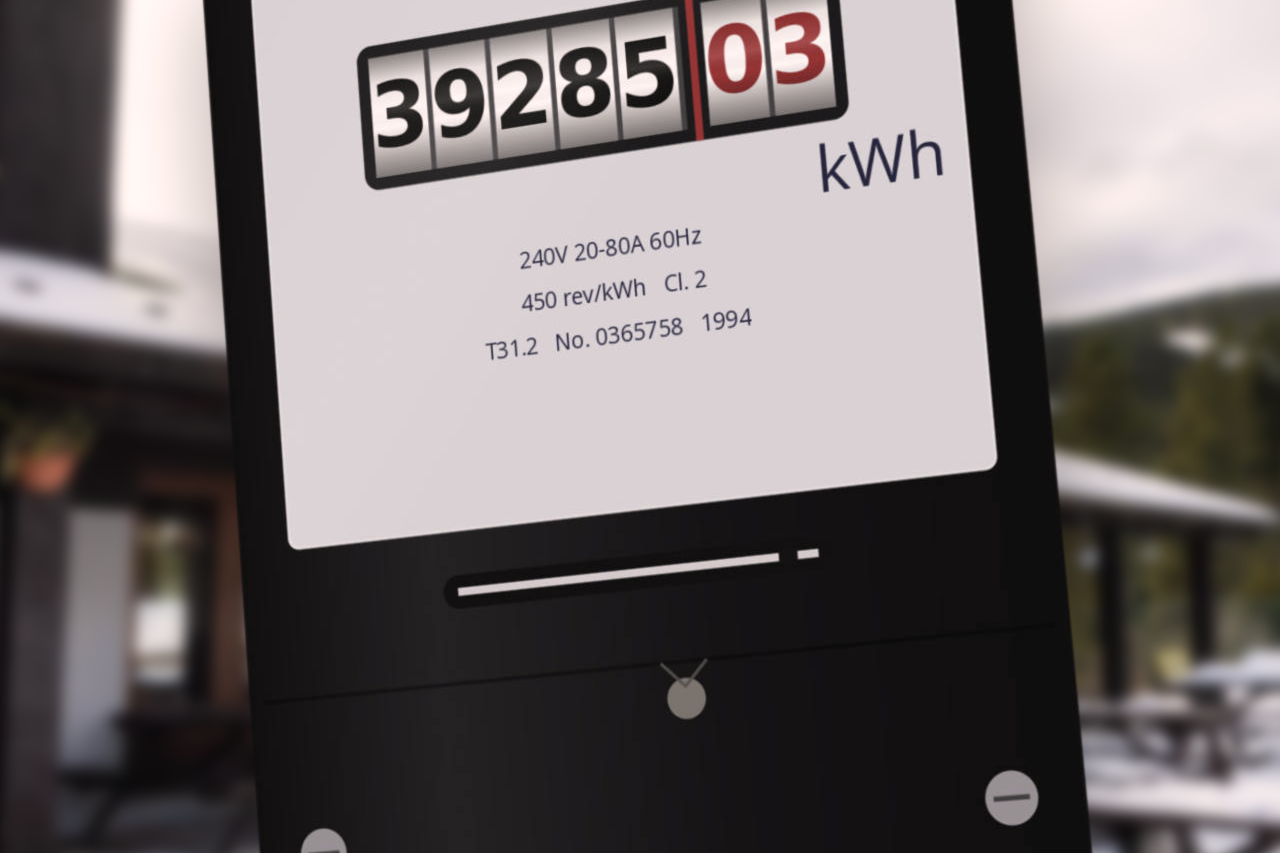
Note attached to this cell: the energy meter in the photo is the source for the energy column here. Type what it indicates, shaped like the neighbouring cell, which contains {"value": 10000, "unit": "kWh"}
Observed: {"value": 39285.03, "unit": "kWh"}
